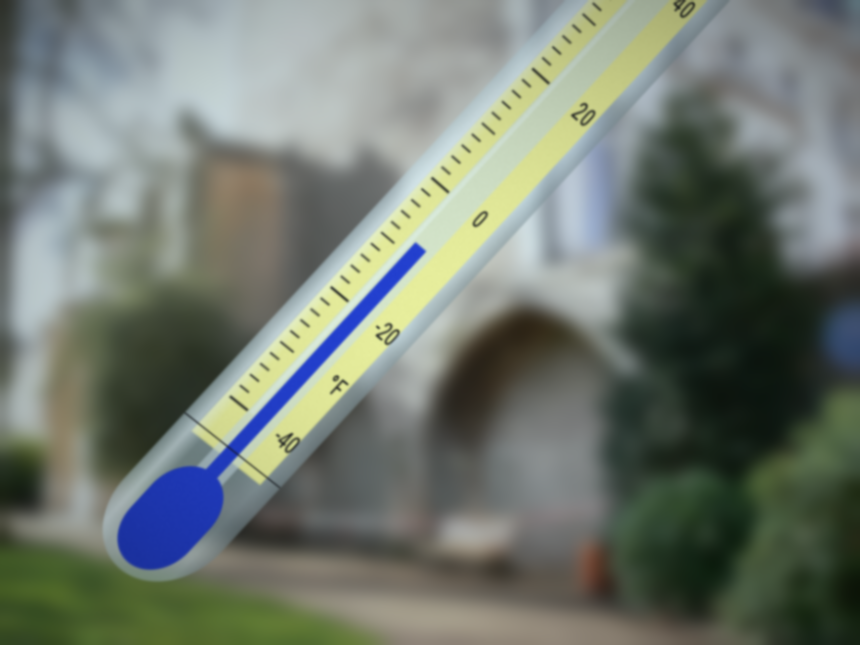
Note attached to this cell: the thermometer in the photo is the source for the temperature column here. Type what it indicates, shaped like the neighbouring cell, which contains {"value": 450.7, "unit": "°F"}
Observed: {"value": -8, "unit": "°F"}
